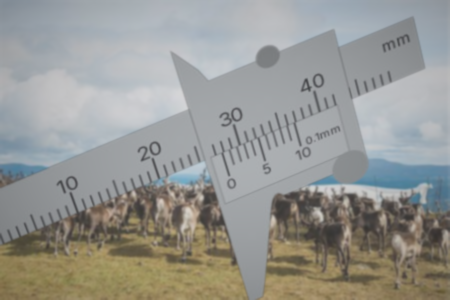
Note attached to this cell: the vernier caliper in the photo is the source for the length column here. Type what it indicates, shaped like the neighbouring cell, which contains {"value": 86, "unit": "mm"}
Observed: {"value": 27.8, "unit": "mm"}
